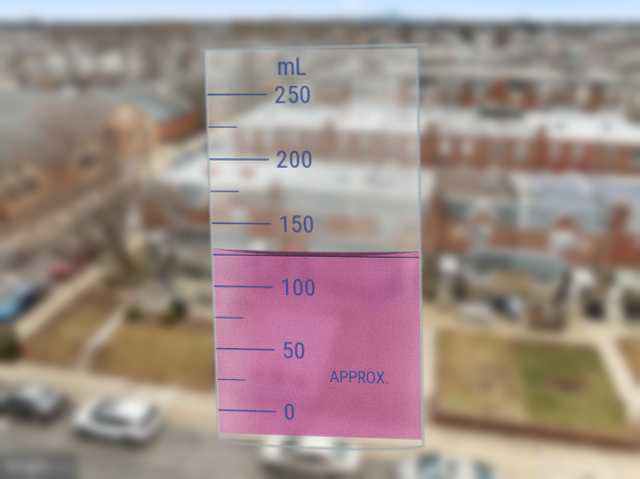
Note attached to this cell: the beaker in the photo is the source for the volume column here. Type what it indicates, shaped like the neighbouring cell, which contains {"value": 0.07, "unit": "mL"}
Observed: {"value": 125, "unit": "mL"}
